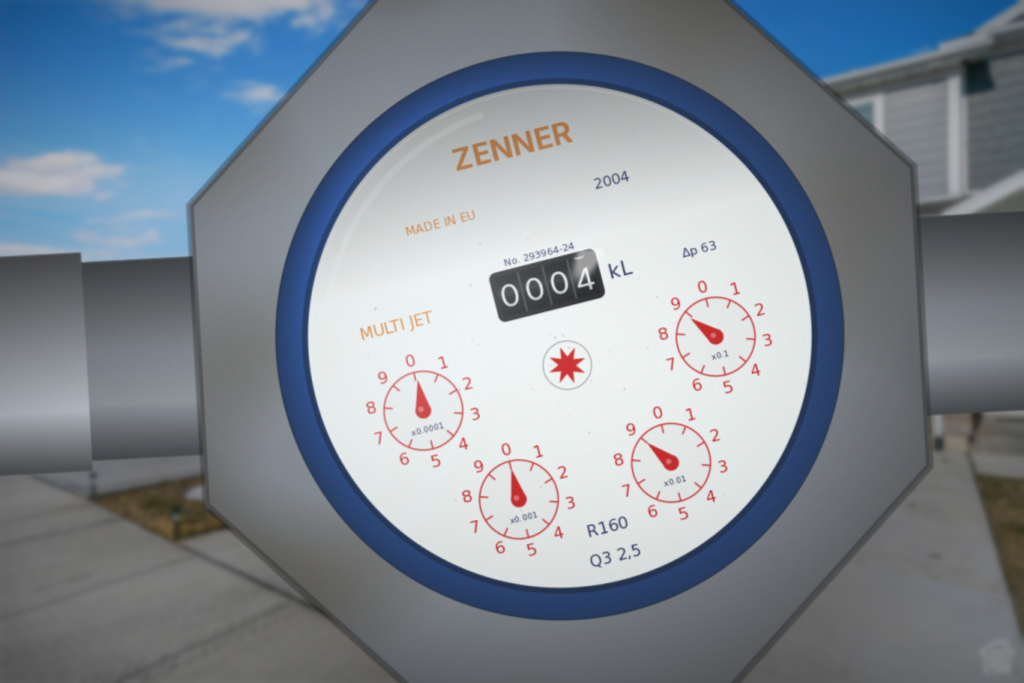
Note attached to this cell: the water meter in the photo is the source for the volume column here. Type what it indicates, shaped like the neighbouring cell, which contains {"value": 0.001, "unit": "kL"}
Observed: {"value": 3.8900, "unit": "kL"}
